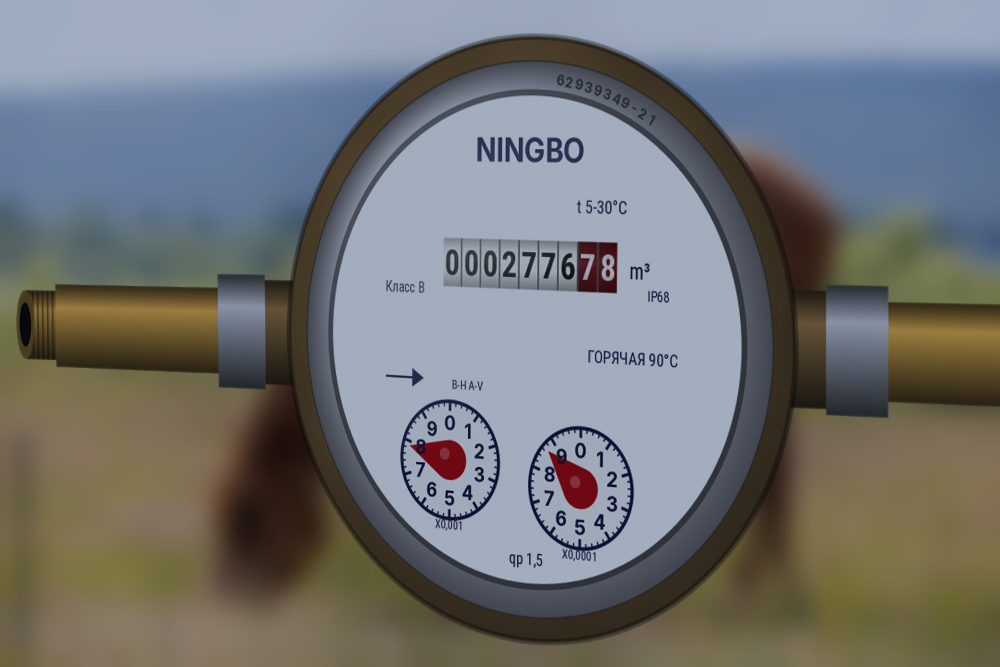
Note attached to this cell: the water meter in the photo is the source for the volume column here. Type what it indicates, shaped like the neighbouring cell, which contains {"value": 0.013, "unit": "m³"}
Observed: {"value": 2776.7878, "unit": "m³"}
